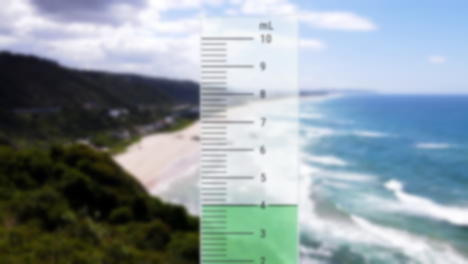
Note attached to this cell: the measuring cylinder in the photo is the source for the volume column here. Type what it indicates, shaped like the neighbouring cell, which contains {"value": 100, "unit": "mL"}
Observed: {"value": 4, "unit": "mL"}
